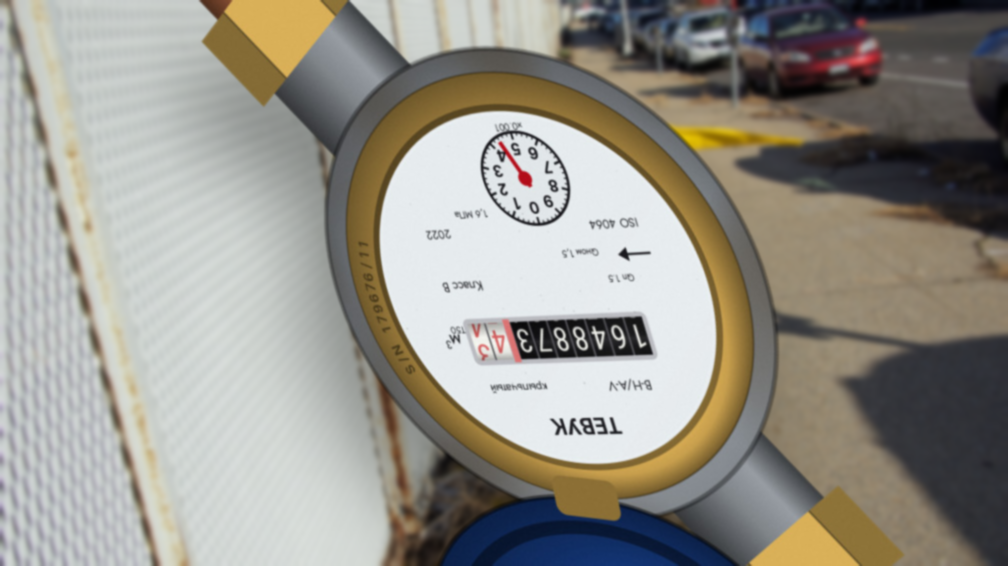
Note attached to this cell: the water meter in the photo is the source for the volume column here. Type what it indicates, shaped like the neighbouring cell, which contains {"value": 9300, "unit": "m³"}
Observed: {"value": 1648873.434, "unit": "m³"}
